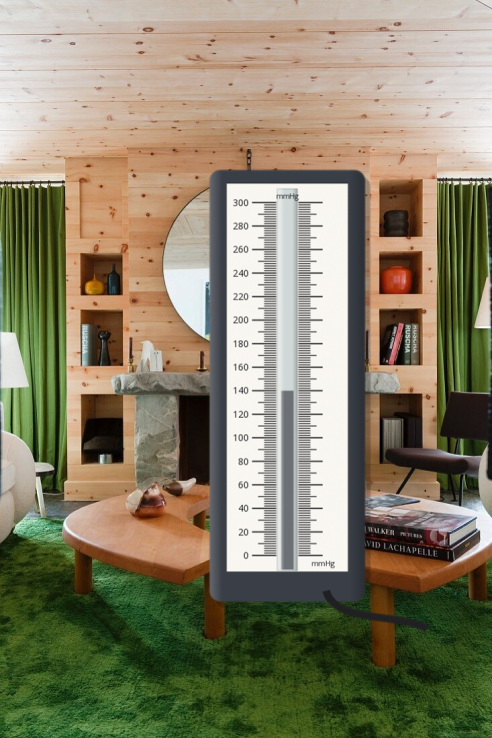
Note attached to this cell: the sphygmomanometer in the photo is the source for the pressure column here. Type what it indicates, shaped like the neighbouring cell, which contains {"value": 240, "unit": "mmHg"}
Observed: {"value": 140, "unit": "mmHg"}
